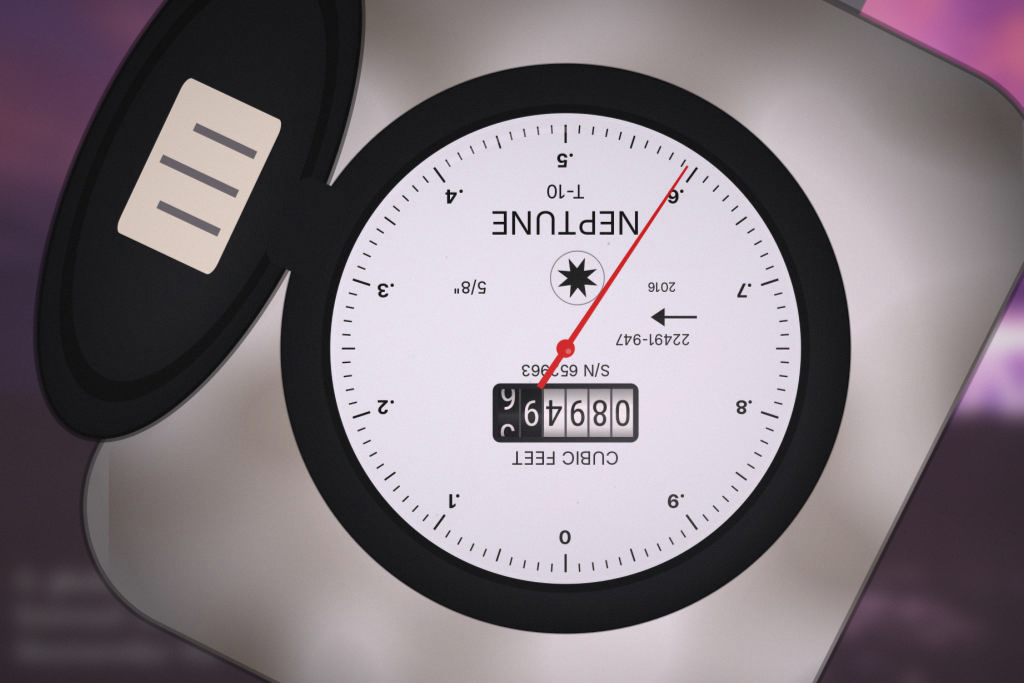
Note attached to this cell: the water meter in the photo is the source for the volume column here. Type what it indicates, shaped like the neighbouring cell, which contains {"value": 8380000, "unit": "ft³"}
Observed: {"value": 89495.59, "unit": "ft³"}
